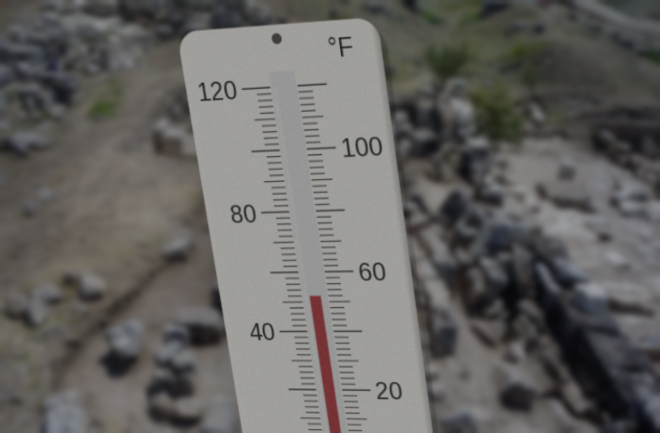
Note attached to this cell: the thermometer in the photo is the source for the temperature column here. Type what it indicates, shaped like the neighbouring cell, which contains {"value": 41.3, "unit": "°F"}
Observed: {"value": 52, "unit": "°F"}
